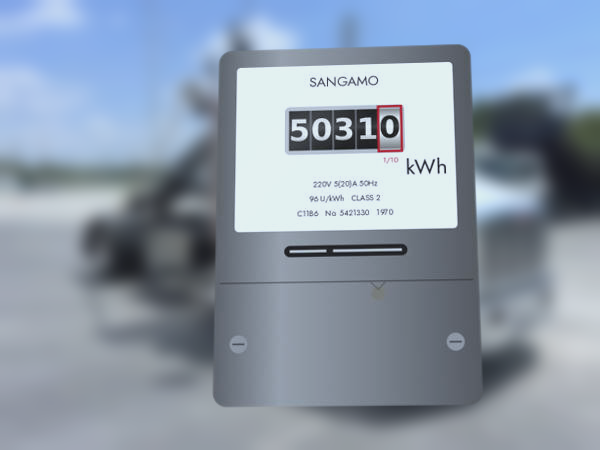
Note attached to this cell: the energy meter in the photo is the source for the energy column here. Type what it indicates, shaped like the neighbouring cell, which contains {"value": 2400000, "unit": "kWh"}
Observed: {"value": 5031.0, "unit": "kWh"}
